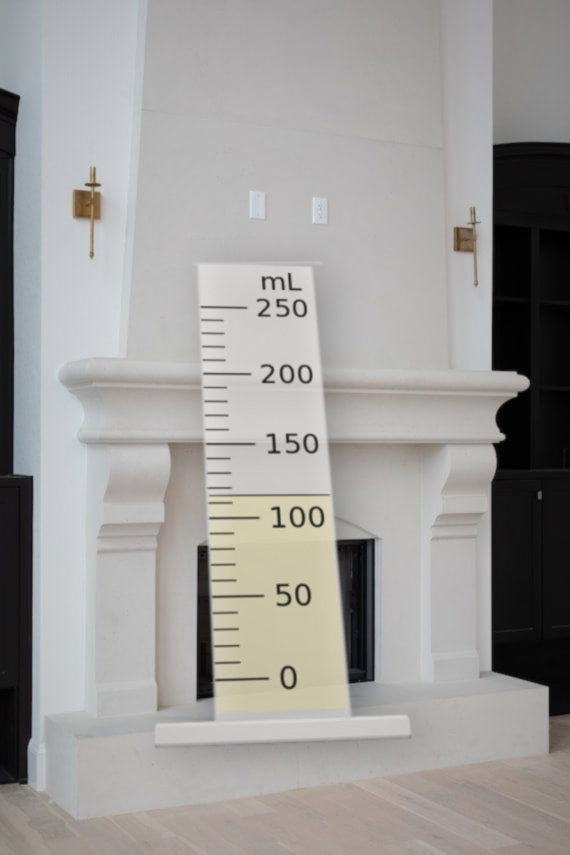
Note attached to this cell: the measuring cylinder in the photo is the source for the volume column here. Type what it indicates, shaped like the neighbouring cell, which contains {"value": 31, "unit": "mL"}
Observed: {"value": 115, "unit": "mL"}
